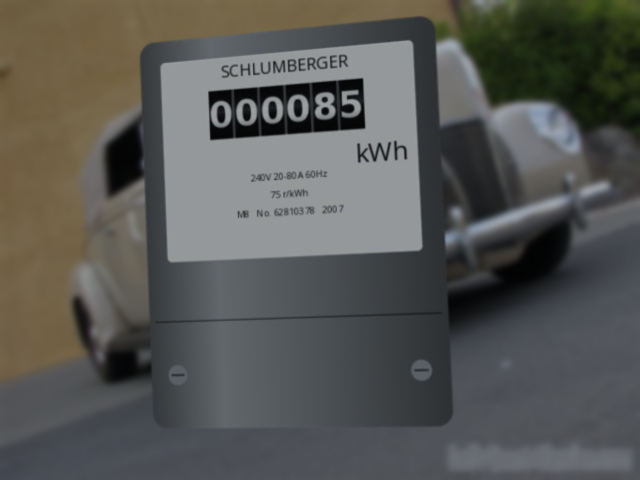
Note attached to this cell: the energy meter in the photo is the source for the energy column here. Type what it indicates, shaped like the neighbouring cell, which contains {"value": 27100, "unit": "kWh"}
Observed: {"value": 85, "unit": "kWh"}
